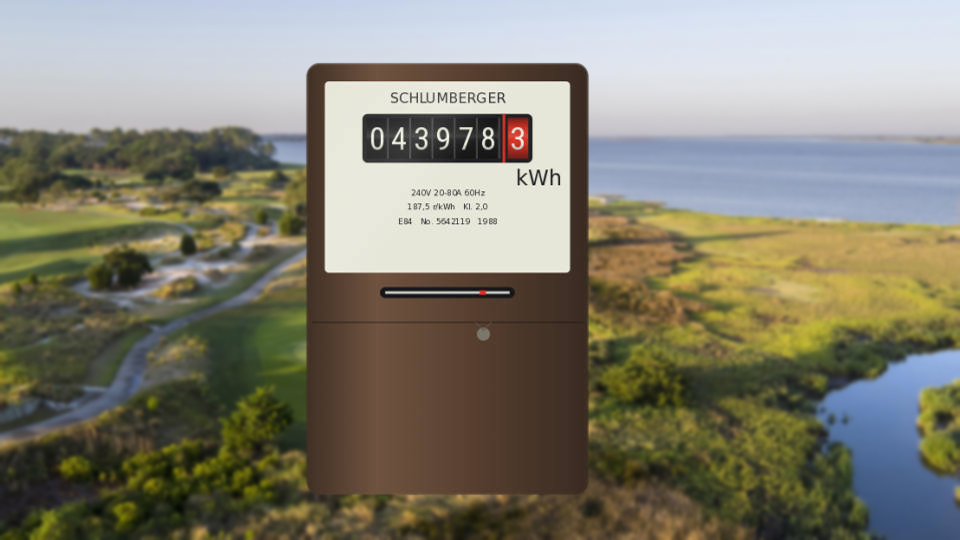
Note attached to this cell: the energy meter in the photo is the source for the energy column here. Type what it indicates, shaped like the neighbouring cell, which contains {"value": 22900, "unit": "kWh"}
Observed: {"value": 43978.3, "unit": "kWh"}
